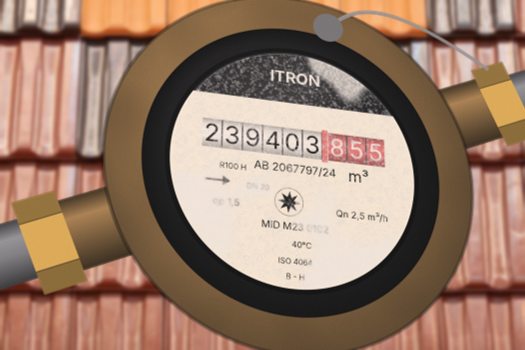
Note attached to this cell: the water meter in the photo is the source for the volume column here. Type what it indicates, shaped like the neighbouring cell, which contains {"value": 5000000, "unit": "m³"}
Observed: {"value": 239403.855, "unit": "m³"}
